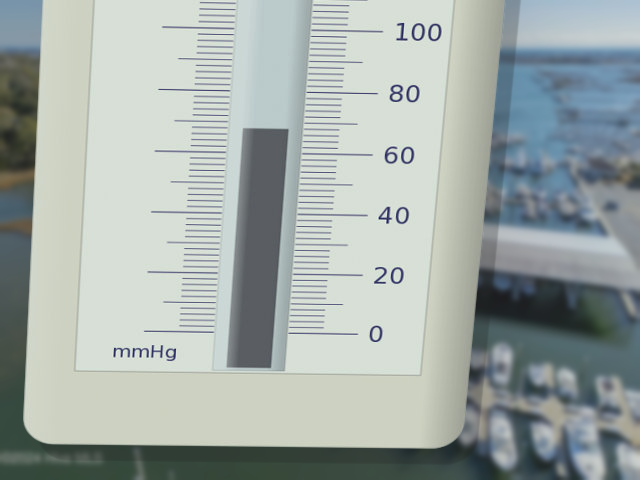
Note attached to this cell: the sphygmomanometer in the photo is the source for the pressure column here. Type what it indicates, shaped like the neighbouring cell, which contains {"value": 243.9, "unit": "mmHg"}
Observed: {"value": 68, "unit": "mmHg"}
